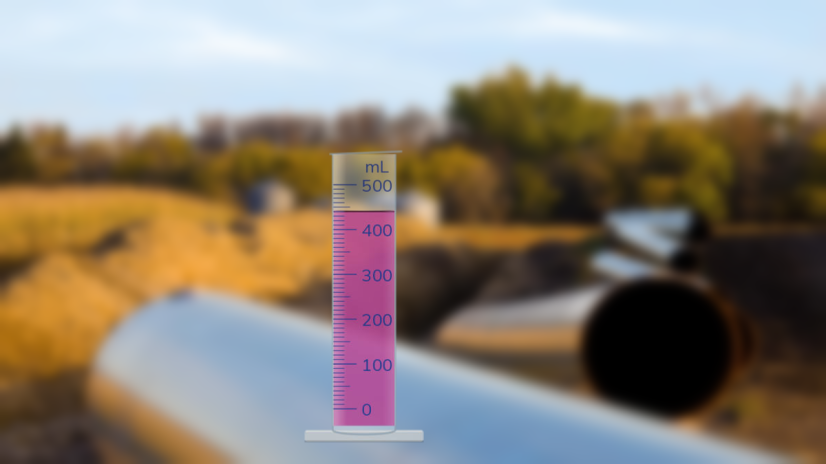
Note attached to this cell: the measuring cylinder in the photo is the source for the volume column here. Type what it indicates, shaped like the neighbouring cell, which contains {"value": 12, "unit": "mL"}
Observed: {"value": 440, "unit": "mL"}
